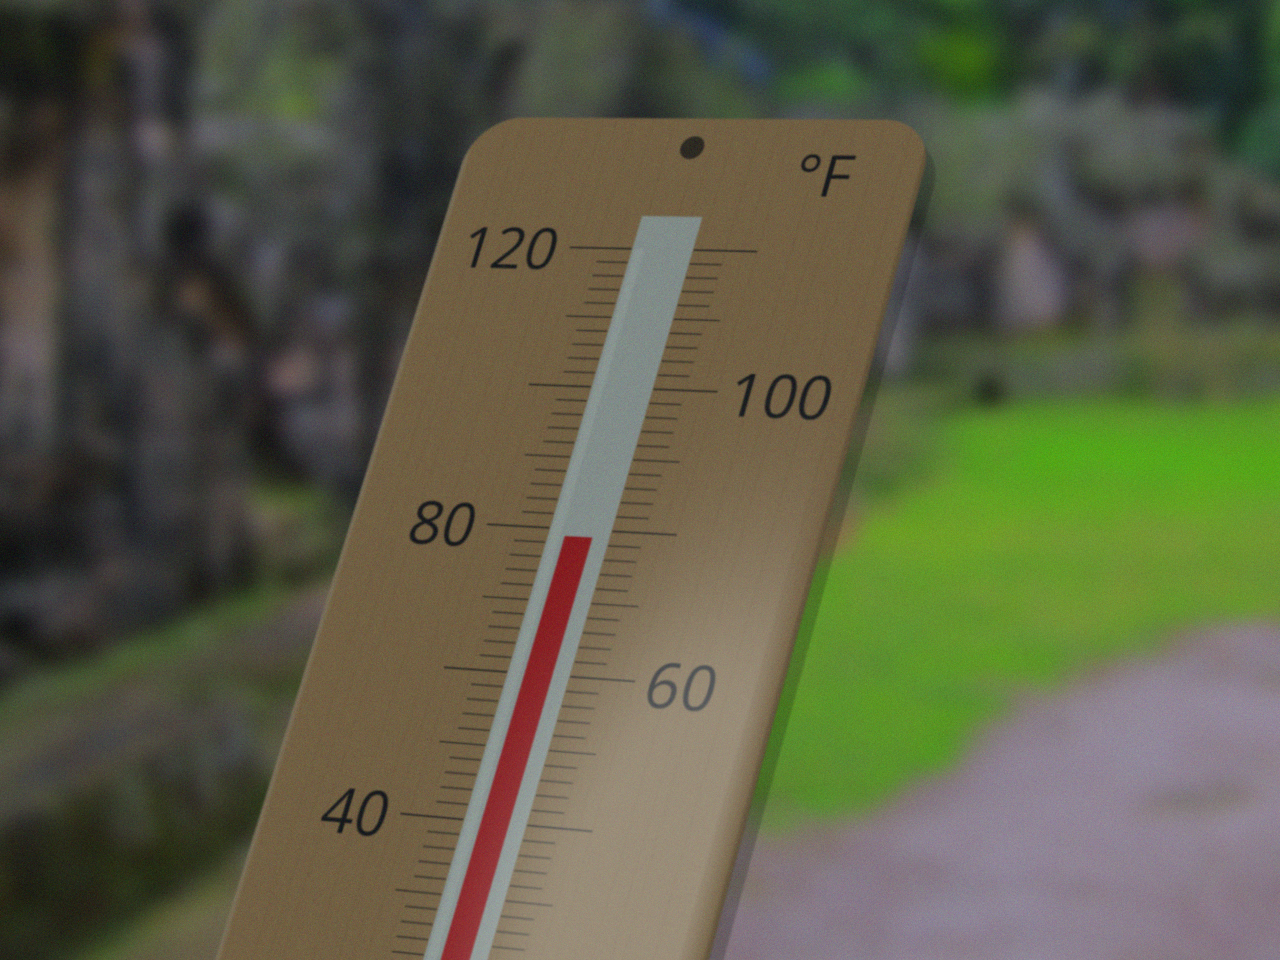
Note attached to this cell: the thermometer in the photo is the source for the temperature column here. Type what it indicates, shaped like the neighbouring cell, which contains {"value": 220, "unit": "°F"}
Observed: {"value": 79, "unit": "°F"}
